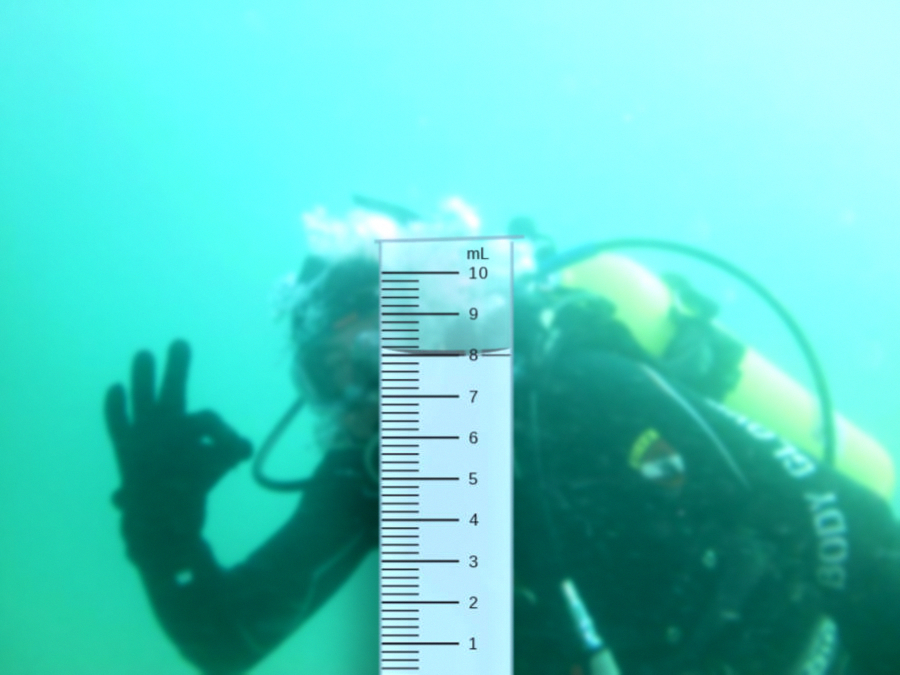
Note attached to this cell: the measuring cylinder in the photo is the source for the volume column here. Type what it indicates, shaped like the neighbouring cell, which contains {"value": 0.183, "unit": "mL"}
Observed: {"value": 8, "unit": "mL"}
